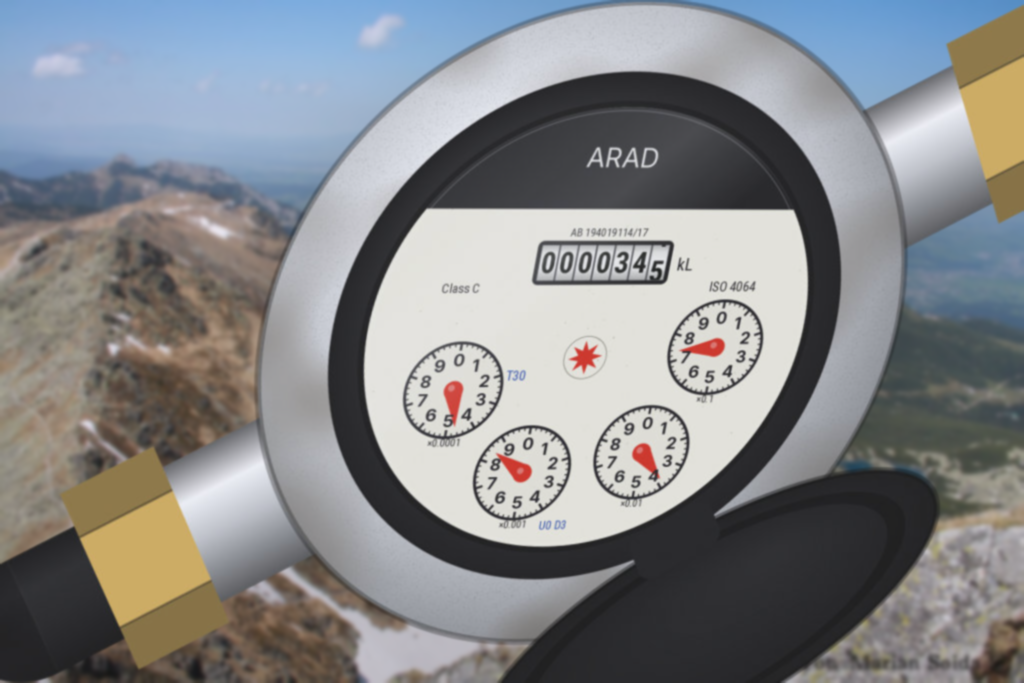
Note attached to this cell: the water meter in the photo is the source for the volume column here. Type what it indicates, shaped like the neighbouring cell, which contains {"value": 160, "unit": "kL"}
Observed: {"value": 344.7384, "unit": "kL"}
